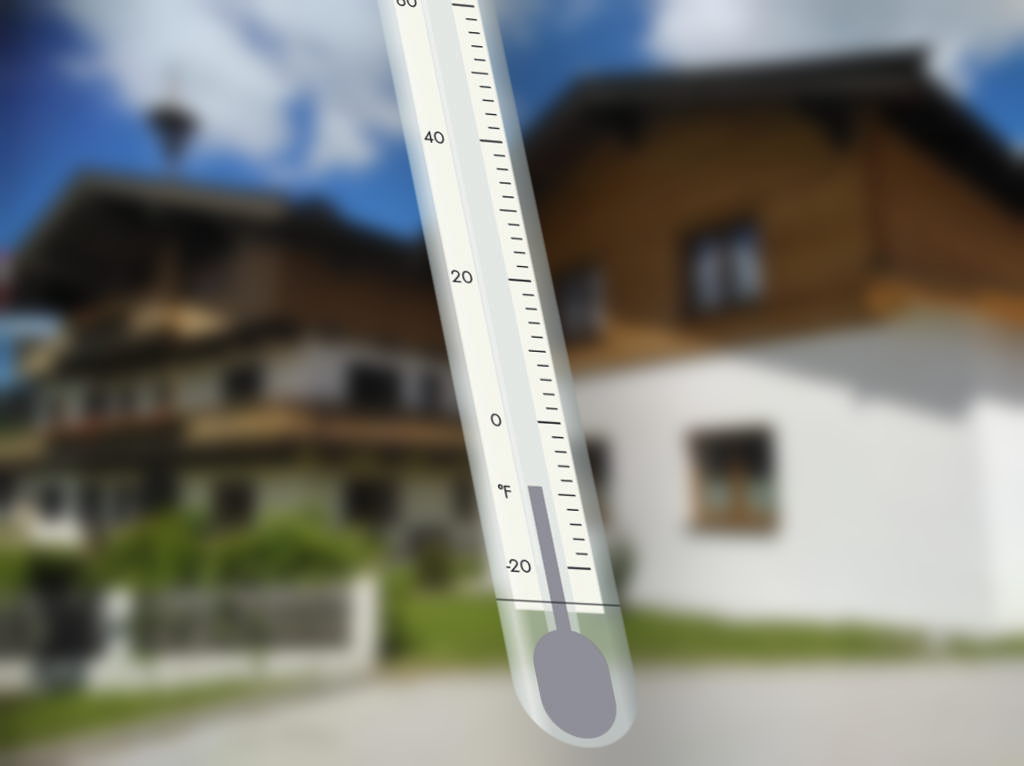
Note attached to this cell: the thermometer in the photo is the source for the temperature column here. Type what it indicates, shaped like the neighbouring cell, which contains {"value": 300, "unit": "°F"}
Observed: {"value": -9, "unit": "°F"}
